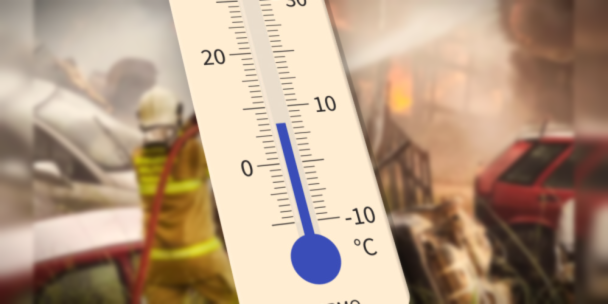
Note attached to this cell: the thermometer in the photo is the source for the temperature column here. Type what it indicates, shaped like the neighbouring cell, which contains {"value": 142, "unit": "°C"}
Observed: {"value": 7, "unit": "°C"}
